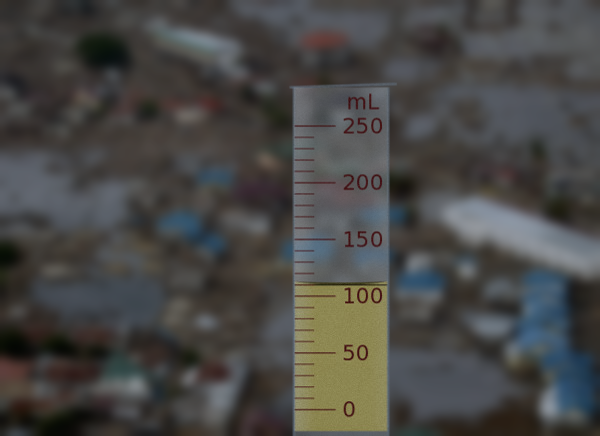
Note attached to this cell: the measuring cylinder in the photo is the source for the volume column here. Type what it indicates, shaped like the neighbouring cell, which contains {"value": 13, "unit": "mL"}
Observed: {"value": 110, "unit": "mL"}
